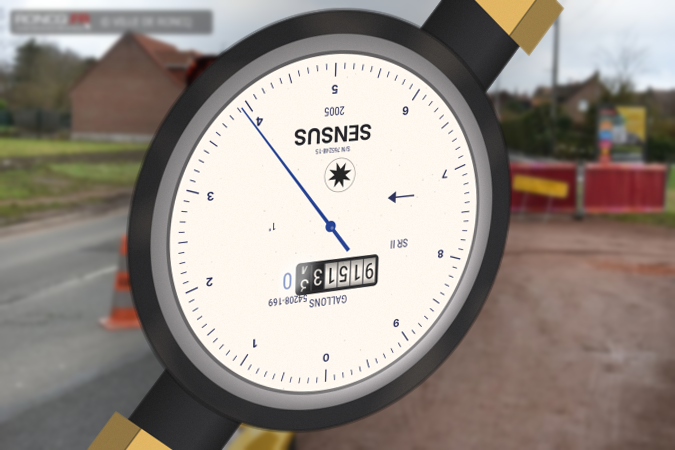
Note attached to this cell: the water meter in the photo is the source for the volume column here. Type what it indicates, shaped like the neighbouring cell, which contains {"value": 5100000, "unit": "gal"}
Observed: {"value": 9151333.9, "unit": "gal"}
